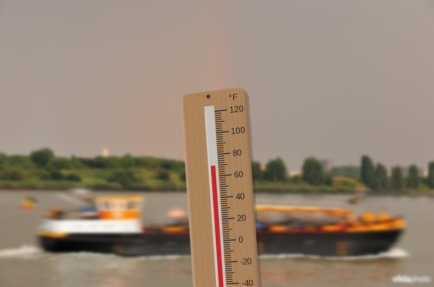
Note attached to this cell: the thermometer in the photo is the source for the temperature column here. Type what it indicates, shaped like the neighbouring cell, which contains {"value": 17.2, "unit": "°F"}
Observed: {"value": 70, "unit": "°F"}
